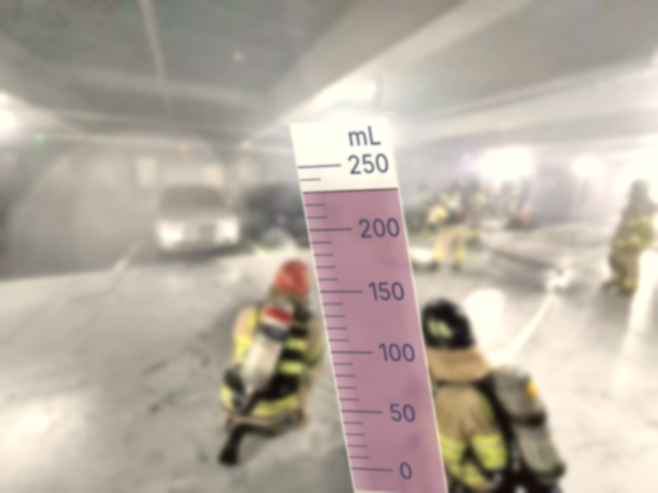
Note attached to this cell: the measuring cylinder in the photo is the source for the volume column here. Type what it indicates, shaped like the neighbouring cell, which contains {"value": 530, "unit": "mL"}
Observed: {"value": 230, "unit": "mL"}
